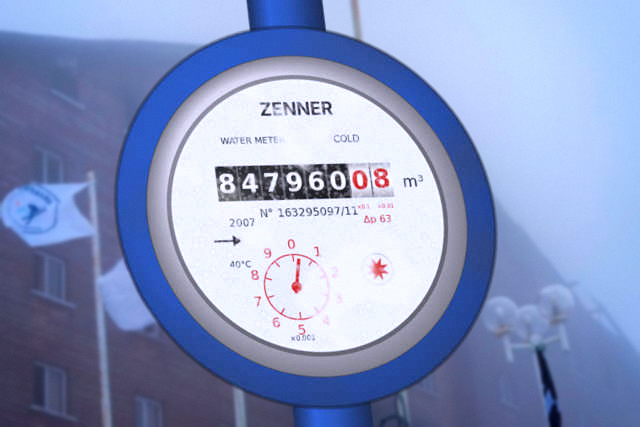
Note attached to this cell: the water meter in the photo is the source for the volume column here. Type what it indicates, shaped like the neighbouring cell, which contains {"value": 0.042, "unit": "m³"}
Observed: {"value": 847960.080, "unit": "m³"}
